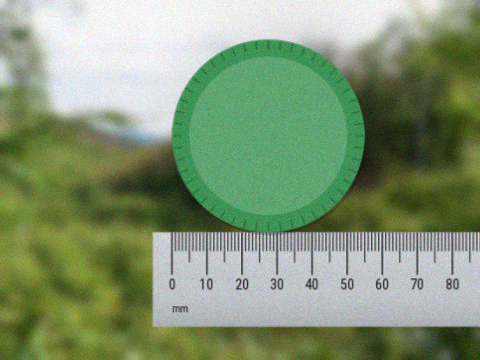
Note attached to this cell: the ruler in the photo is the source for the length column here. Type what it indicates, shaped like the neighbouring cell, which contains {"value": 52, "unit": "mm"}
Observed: {"value": 55, "unit": "mm"}
